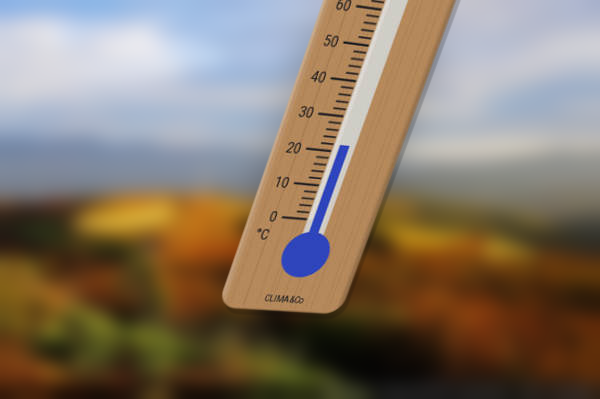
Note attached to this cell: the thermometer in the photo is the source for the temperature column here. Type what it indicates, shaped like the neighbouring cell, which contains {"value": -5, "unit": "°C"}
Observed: {"value": 22, "unit": "°C"}
